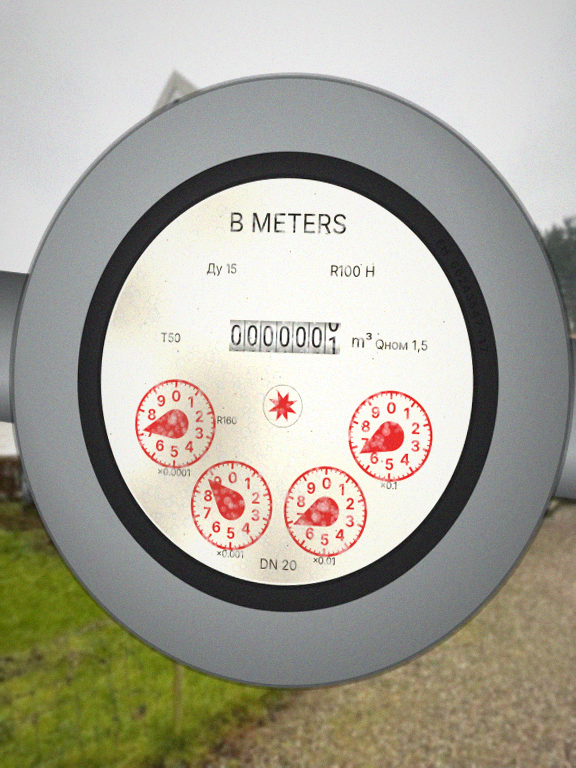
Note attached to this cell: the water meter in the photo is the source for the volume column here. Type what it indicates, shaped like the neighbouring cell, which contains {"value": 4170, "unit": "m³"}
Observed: {"value": 0.6687, "unit": "m³"}
